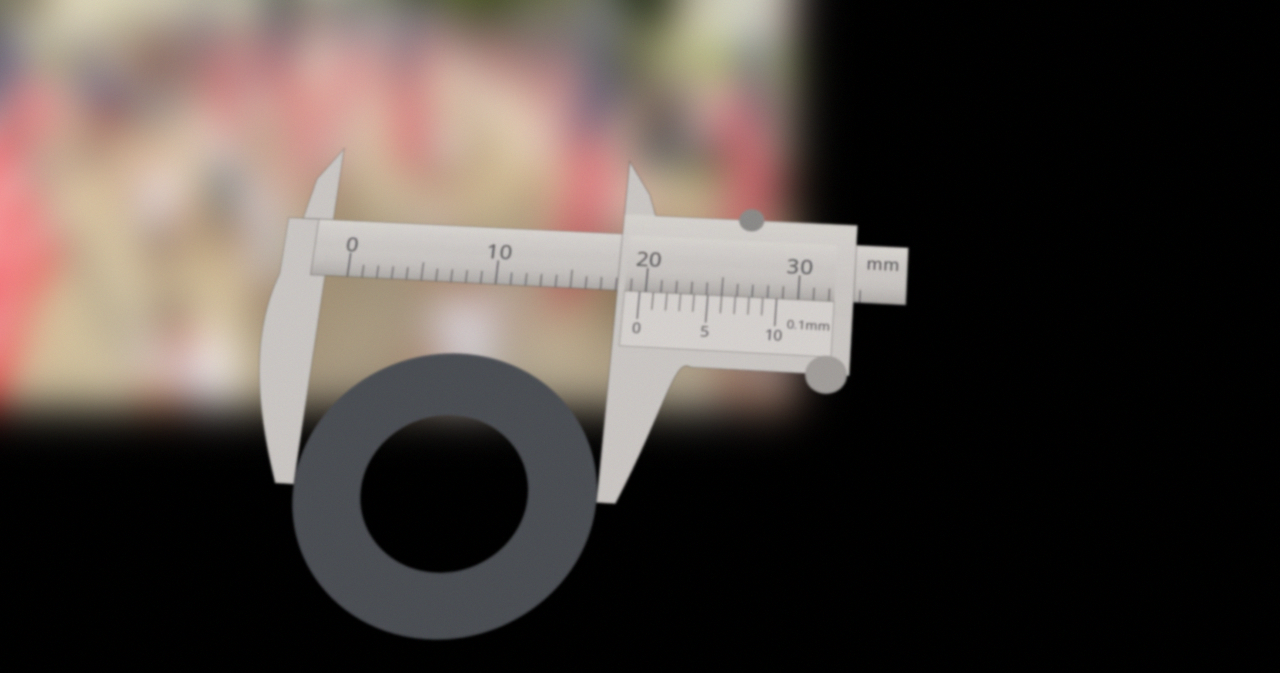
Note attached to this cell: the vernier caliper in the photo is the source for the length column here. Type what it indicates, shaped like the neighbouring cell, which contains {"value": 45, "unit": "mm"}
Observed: {"value": 19.6, "unit": "mm"}
